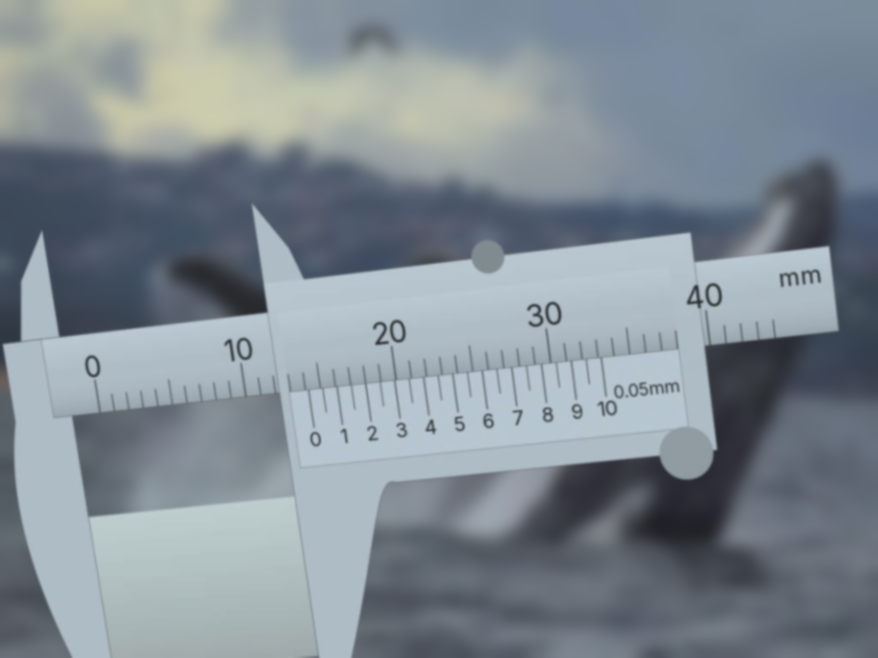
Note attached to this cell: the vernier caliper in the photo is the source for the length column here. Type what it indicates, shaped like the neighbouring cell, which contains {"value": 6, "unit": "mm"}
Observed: {"value": 14.2, "unit": "mm"}
